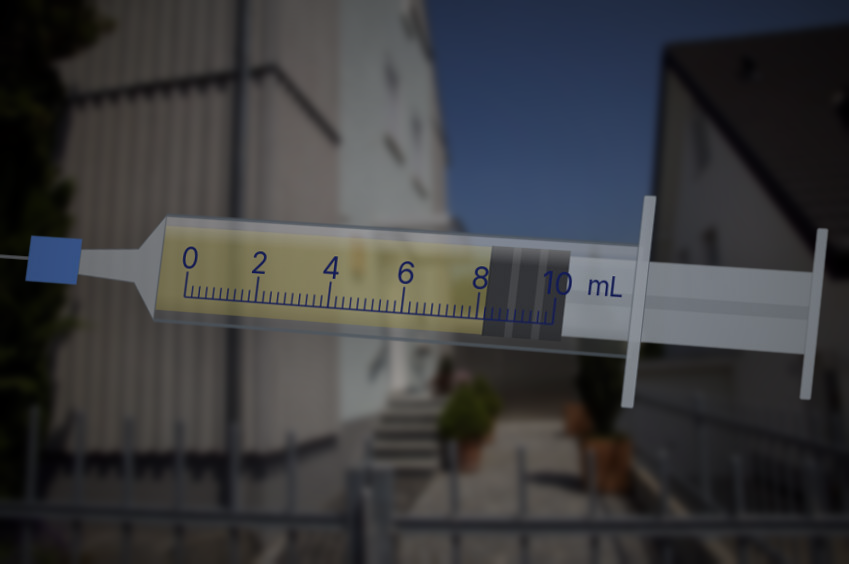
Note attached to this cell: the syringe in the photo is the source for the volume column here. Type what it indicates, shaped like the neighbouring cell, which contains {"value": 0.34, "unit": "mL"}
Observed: {"value": 8.2, "unit": "mL"}
